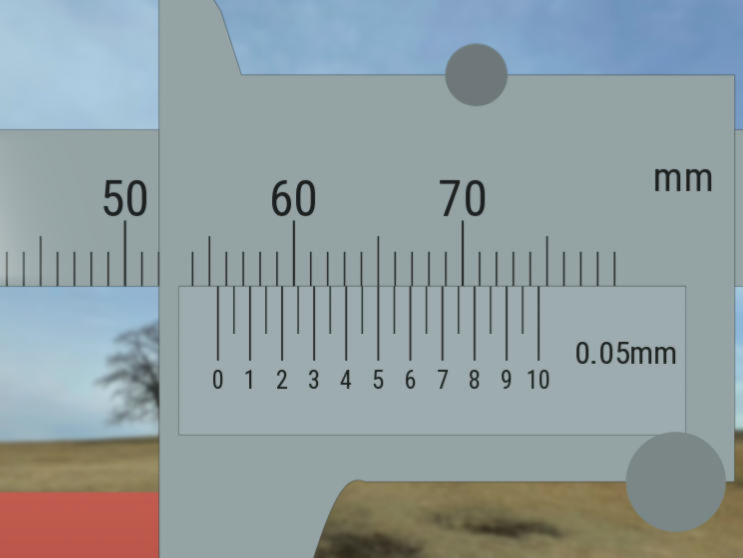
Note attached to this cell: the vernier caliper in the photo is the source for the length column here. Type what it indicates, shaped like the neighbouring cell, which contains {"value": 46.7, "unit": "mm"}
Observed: {"value": 55.5, "unit": "mm"}
